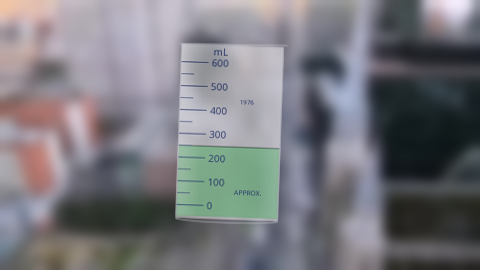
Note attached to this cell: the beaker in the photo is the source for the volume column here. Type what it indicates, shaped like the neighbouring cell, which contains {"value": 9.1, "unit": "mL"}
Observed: {"value": 250, "unit": "mL"}
